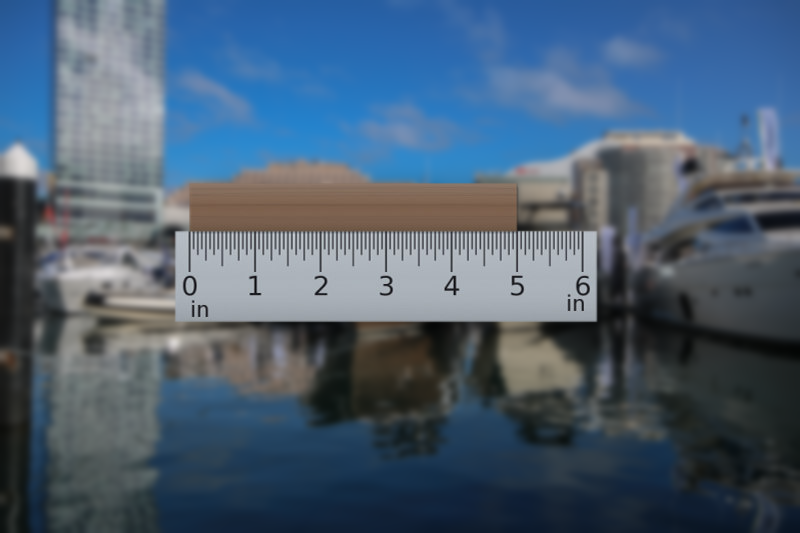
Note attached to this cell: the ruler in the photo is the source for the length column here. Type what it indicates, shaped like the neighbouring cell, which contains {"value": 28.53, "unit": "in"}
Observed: {"value": 5, "unit": "in"}
